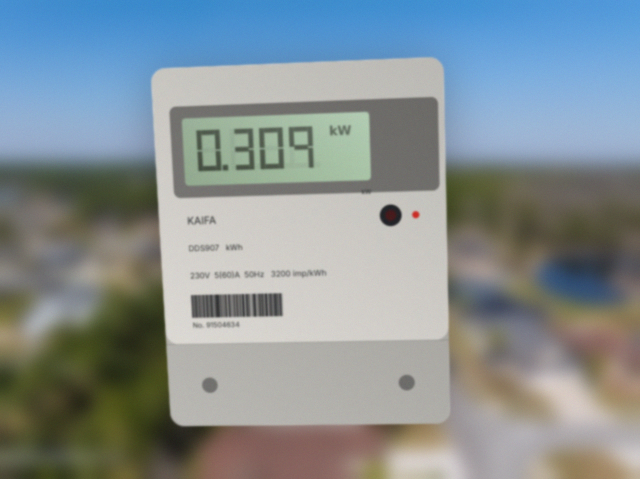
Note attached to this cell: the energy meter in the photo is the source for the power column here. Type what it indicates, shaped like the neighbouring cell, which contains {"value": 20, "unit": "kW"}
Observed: {"value": 0.309, "unit": "kW"}
